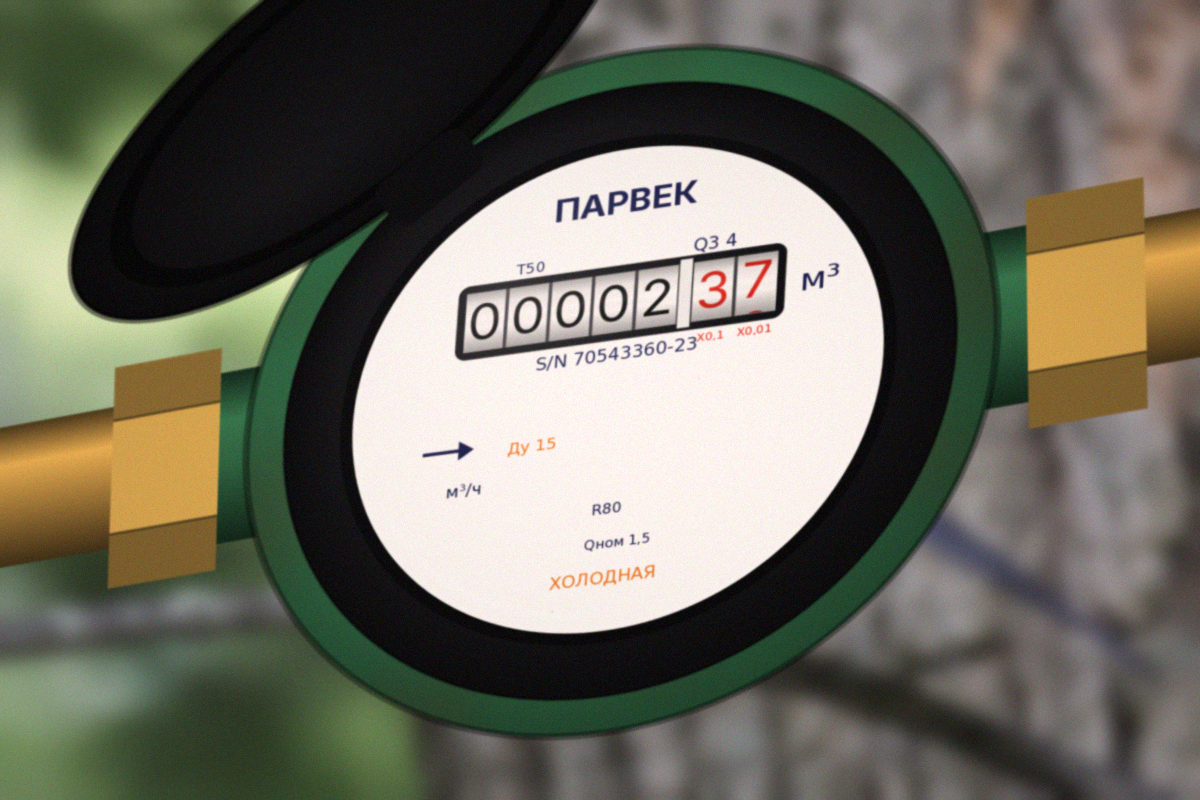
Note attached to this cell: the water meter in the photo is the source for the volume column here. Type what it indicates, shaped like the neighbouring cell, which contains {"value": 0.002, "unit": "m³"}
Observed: {"value": 2.37, "unit": "m³"}
